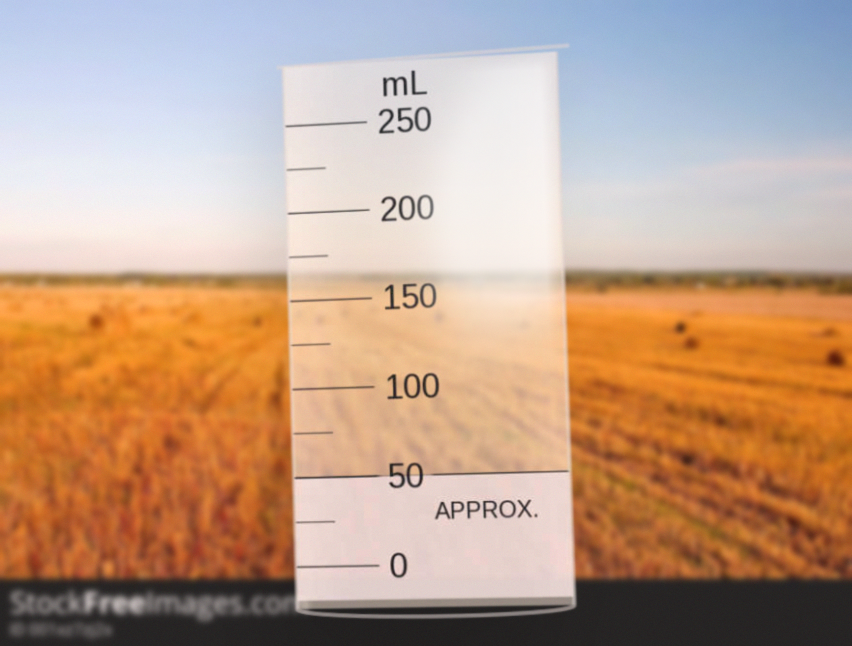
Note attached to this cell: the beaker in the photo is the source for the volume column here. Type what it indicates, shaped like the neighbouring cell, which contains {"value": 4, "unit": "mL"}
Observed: {"value": 50, "unit": "mL"}
